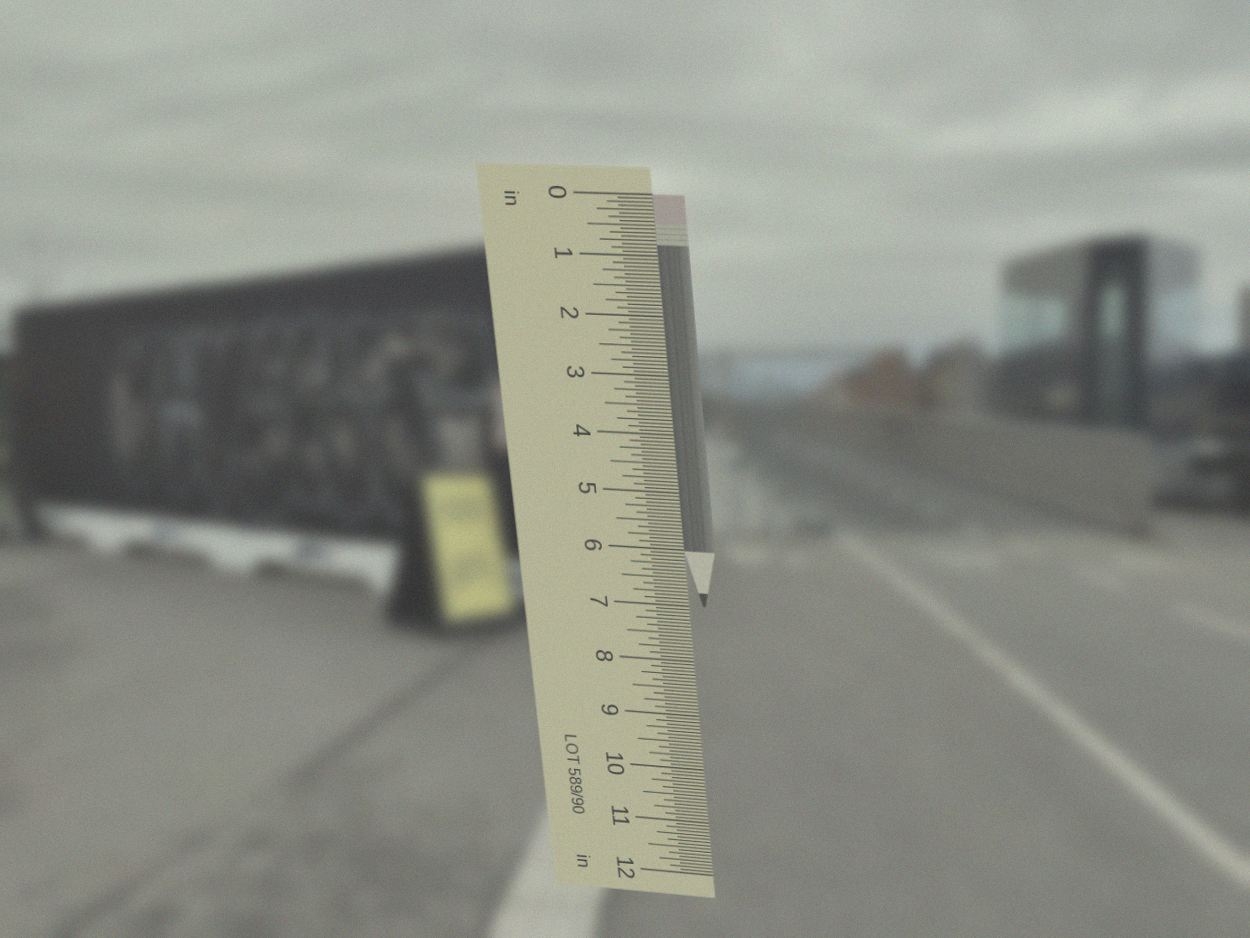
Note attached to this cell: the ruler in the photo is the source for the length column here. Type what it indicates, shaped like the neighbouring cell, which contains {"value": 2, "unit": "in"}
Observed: {"value": 7, "unit": "in"}
